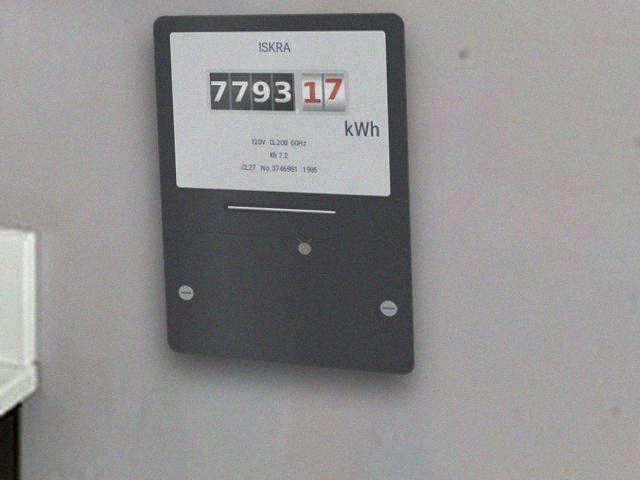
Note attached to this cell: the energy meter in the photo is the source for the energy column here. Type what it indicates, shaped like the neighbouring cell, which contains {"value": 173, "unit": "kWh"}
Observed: {"value": 7793.17, "unit": "kWh"}
